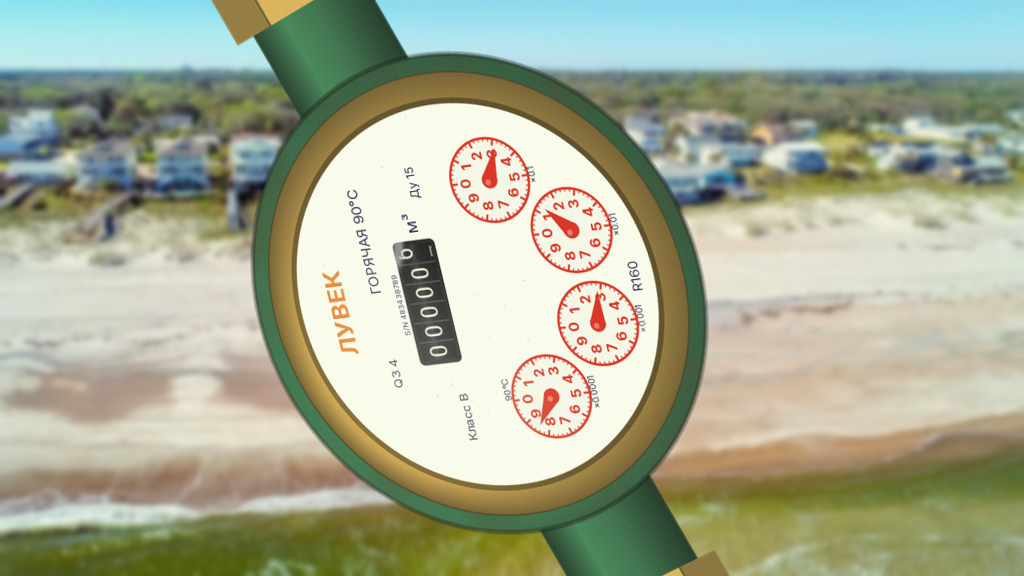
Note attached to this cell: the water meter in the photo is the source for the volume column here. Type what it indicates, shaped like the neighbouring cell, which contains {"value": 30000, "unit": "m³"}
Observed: {"value": 6.3128, "unit": "m³"}
